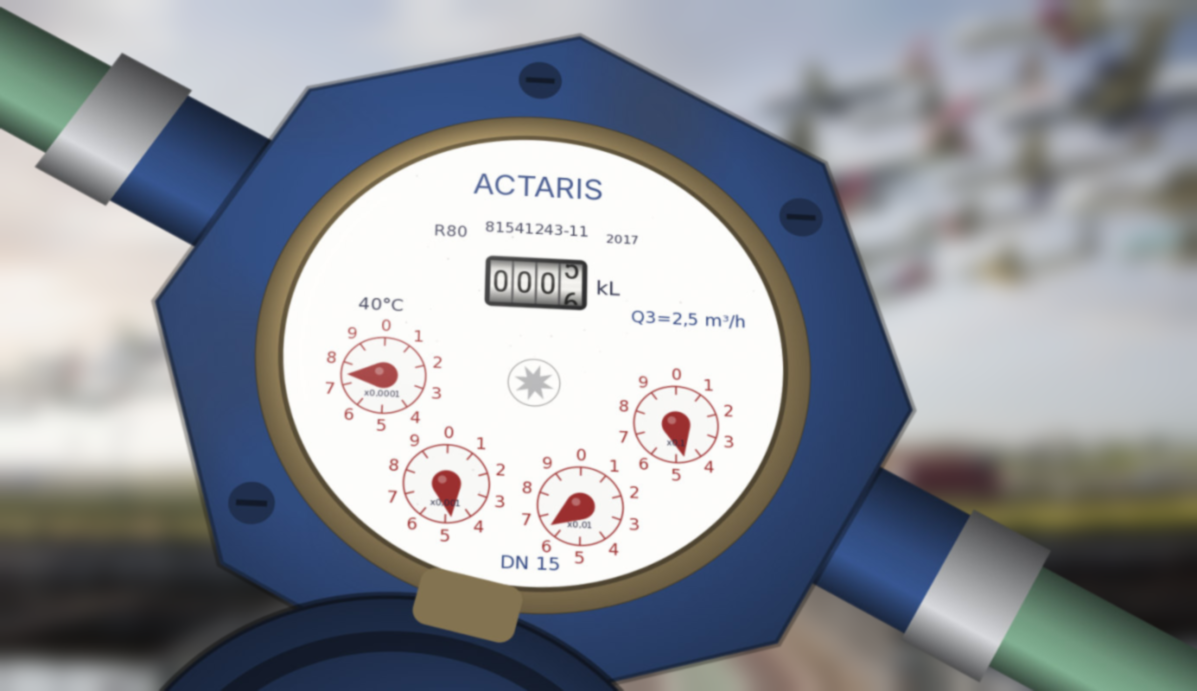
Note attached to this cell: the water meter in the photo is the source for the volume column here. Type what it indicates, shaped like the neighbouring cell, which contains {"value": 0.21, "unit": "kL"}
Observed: {"value": 5.4647, "unit": "kL"}
